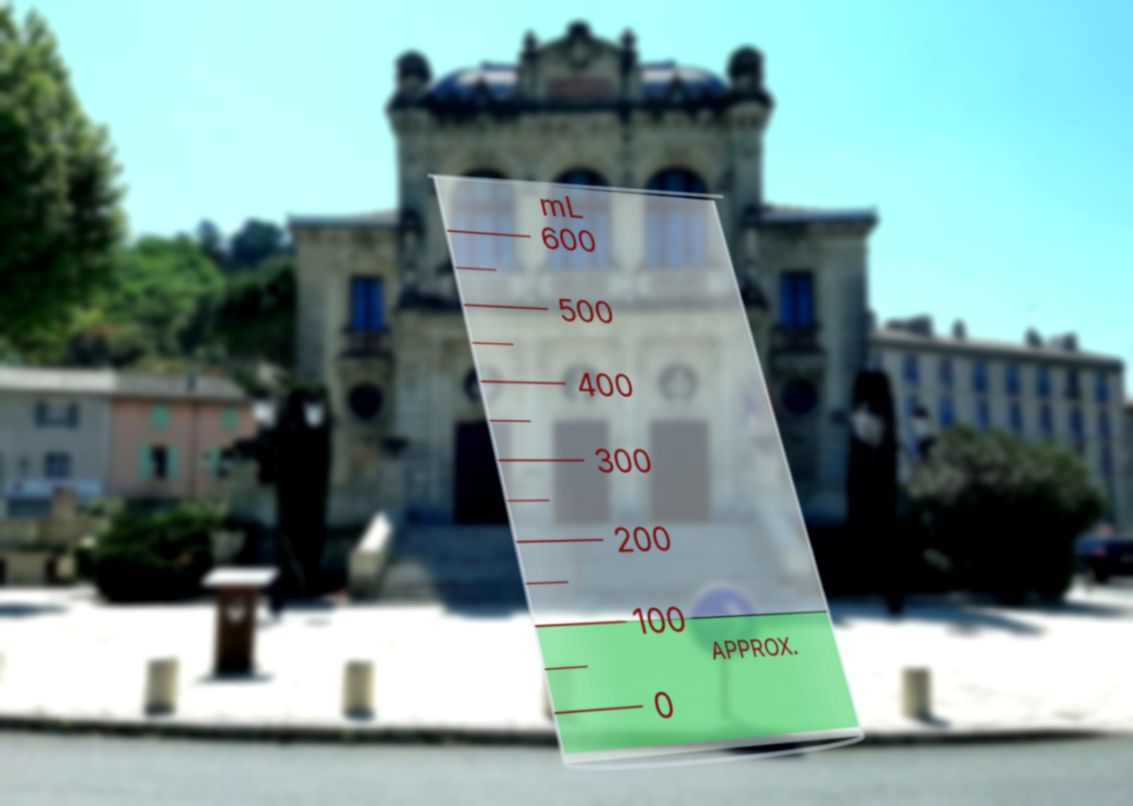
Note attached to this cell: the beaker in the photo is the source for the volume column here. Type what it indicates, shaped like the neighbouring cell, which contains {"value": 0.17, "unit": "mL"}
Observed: {"value": 100, "unit": "mL"}
